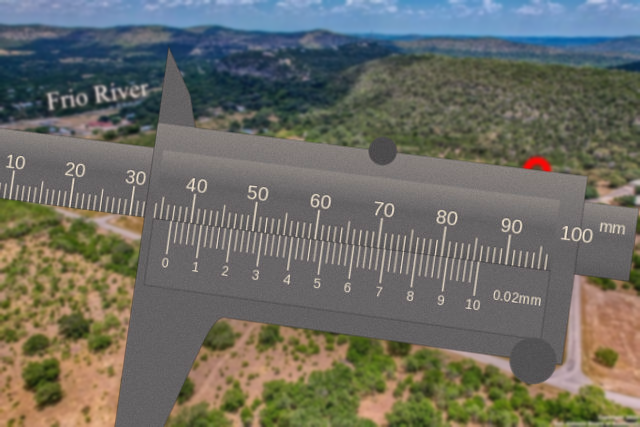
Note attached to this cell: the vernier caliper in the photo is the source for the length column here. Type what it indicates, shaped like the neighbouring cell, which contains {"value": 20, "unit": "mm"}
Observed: {"value": 36.8, "unit": "mm"}
